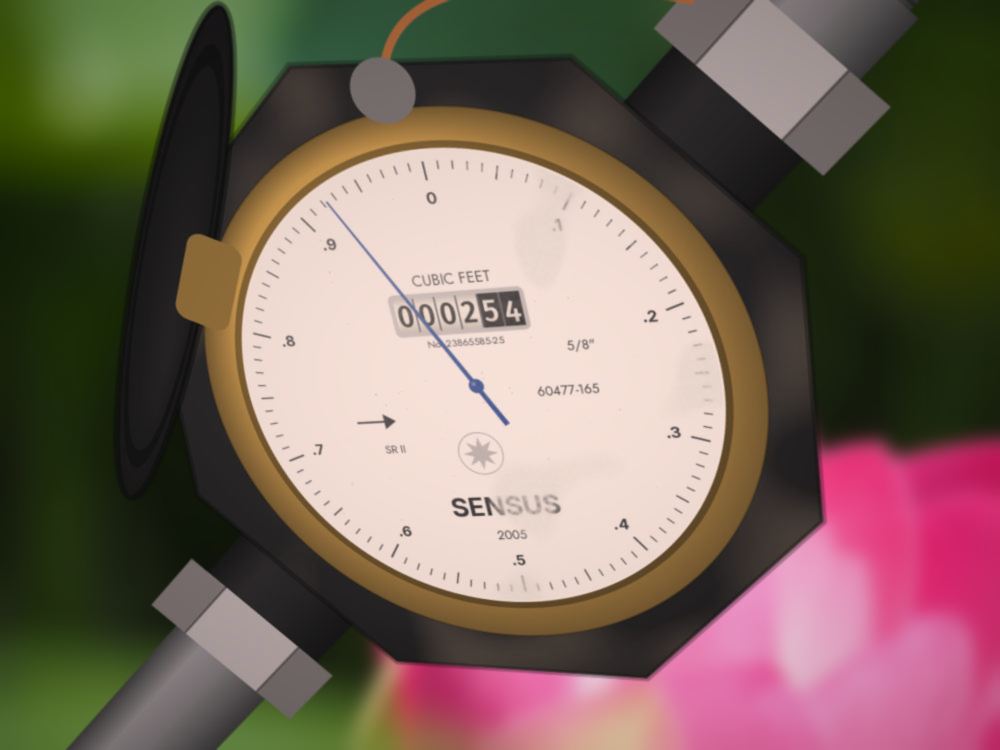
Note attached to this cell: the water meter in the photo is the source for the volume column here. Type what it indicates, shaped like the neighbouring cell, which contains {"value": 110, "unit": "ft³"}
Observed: {"value": 253.92, "unit": "ft³"}
